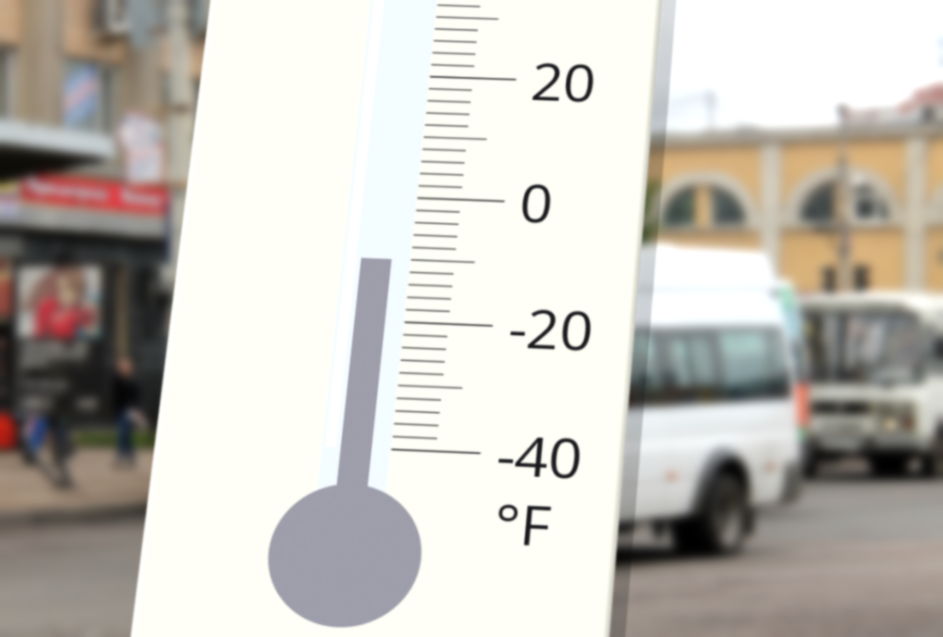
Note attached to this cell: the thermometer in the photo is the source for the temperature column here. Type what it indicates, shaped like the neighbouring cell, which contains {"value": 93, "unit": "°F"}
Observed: {"value": -10, "unit": "°F"}
